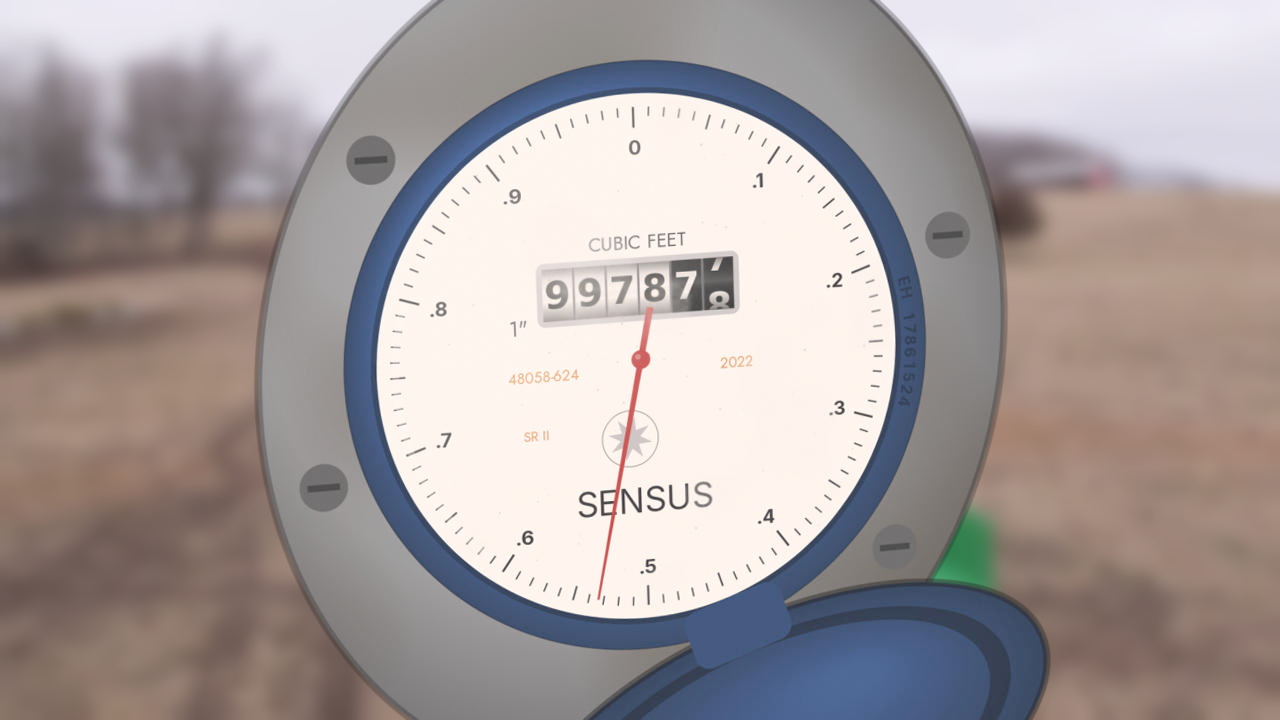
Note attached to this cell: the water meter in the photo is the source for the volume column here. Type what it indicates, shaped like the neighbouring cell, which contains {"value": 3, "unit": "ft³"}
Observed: {"value": 997877.53, "unit": "ft³"}
